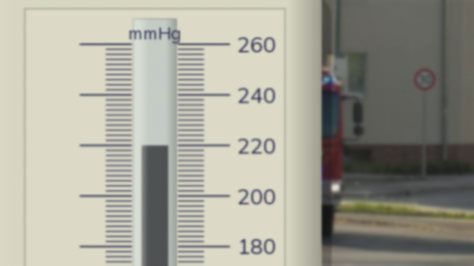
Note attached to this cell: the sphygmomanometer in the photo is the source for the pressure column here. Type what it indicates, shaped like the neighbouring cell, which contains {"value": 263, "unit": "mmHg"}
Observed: {"value": 220, "unit": "mmHg"}
